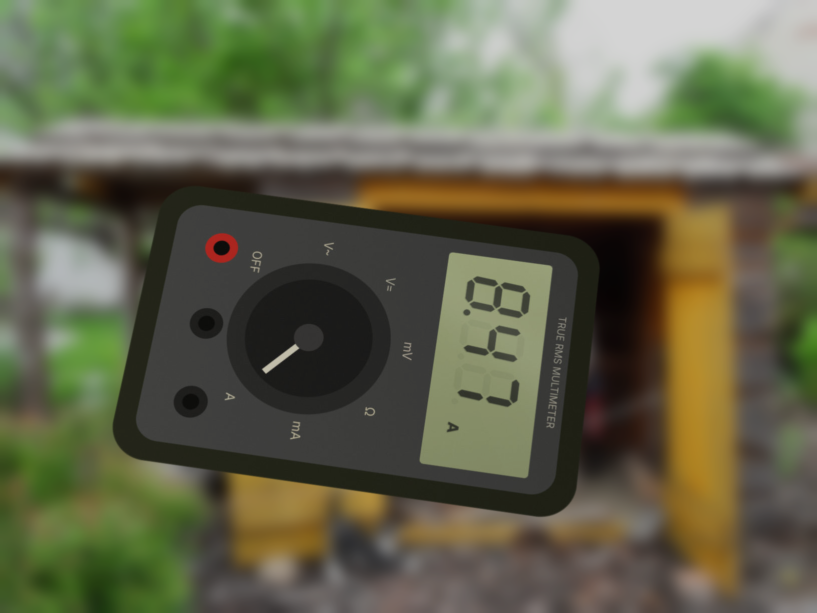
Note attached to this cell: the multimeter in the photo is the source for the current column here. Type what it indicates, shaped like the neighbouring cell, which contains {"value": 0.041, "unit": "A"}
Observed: {"value": 8.47, "unit": "A"}
